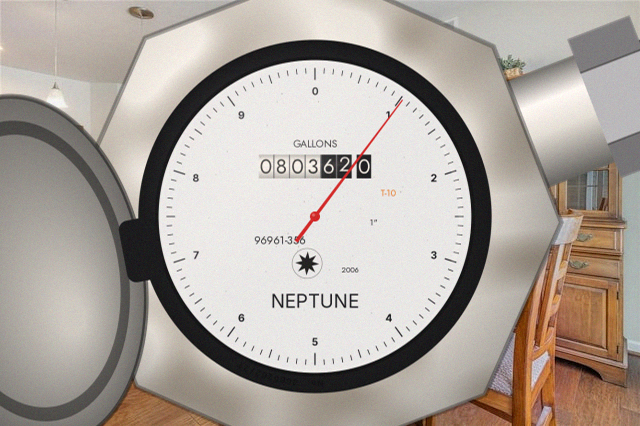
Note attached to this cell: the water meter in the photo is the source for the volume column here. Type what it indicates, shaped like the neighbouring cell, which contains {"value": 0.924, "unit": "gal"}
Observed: {"value": 803621.0, "unit": "gal"}
